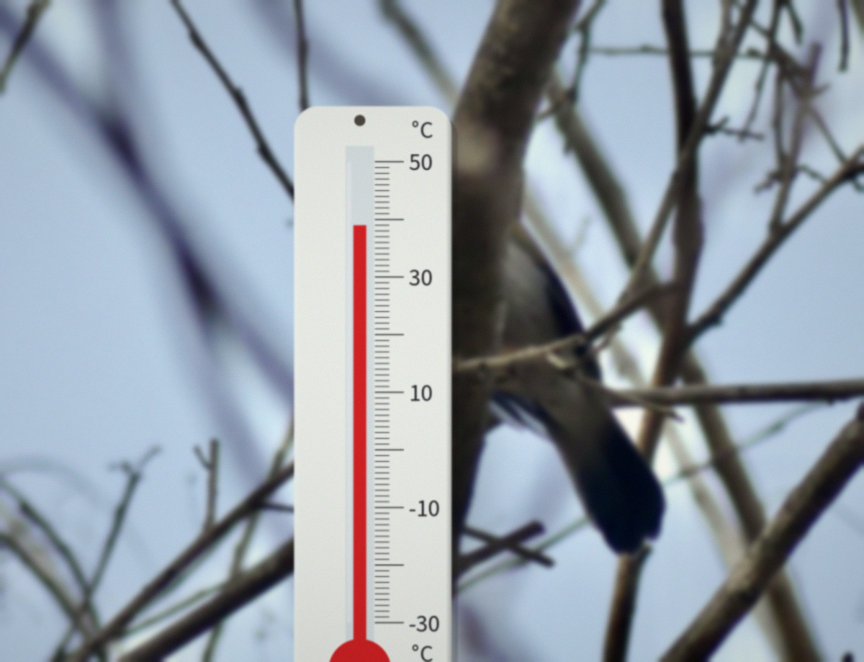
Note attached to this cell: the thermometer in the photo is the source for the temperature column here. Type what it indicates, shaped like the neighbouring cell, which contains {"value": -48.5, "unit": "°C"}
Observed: {"value": 39, "unit": "°C"}
